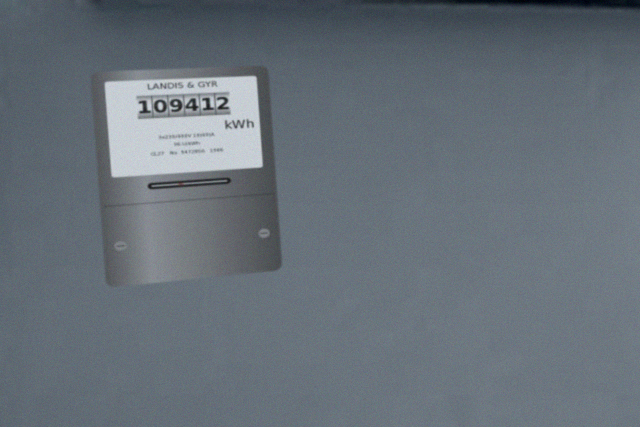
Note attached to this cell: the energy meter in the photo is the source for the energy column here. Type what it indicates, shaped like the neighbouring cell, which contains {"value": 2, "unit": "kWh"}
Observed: {"value": 109412, "unit": "kWh"}
